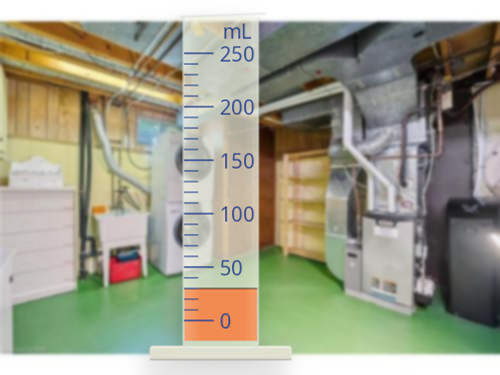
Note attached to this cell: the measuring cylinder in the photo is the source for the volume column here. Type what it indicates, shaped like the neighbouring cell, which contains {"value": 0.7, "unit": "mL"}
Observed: {"value": 30, "unit": "mL"}
